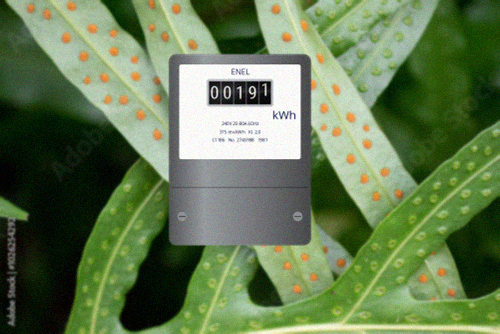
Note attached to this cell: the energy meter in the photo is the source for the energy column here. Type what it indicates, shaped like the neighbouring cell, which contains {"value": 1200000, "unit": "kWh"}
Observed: {"value": 191, "unit": "kWh"}
